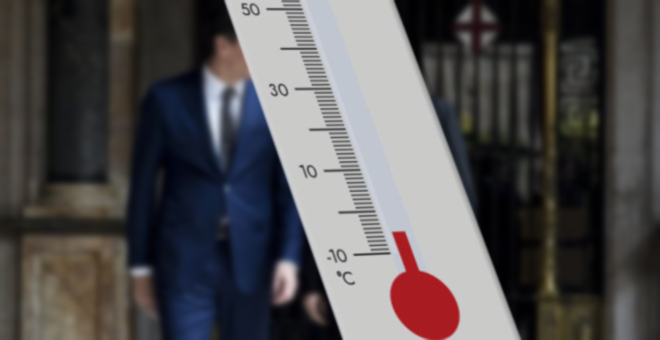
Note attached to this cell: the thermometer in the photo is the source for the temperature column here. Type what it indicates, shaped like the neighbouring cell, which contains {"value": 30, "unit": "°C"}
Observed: {"value": -5, "unit": "°C"}
